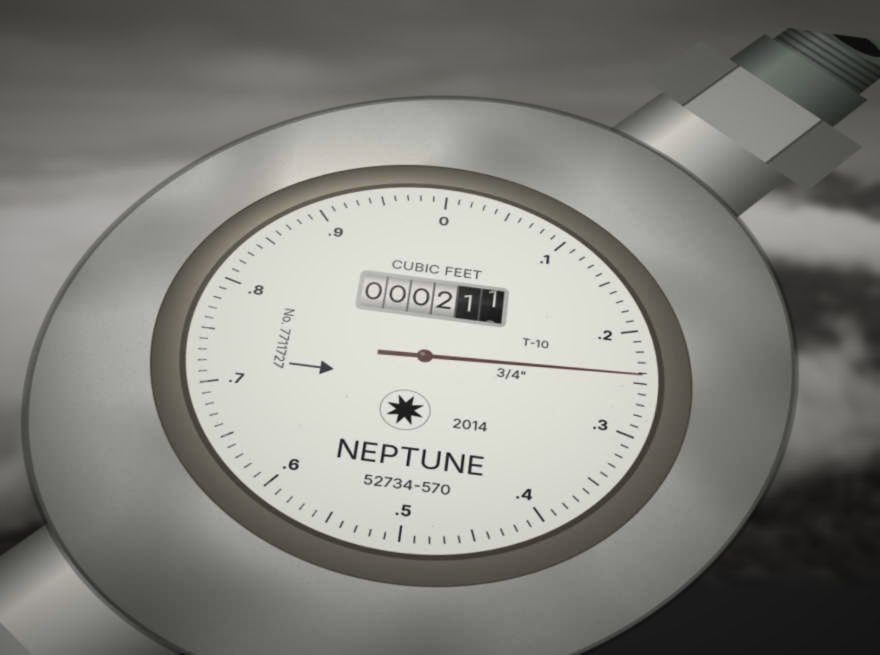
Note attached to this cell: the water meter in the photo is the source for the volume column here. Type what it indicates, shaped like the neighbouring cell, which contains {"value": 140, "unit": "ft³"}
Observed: {"value": 211.24, "unit": "ft³"}
